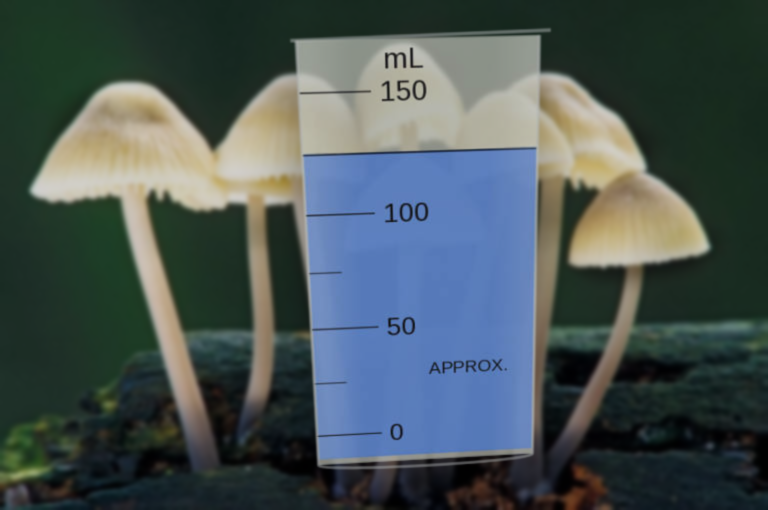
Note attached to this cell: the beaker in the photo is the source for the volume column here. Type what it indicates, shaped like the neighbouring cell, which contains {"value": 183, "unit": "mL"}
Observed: {"value": 125, "unit": "mL"}
